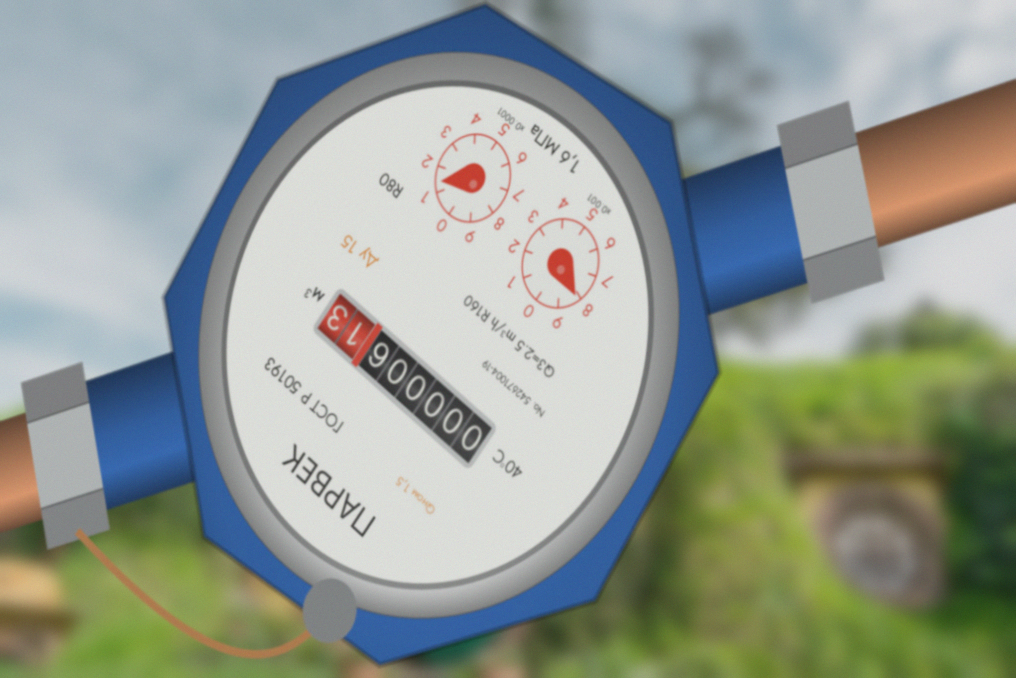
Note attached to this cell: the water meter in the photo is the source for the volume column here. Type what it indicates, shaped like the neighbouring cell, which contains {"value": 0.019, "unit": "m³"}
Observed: {"value": 6.1381, "unit": "m³"}
